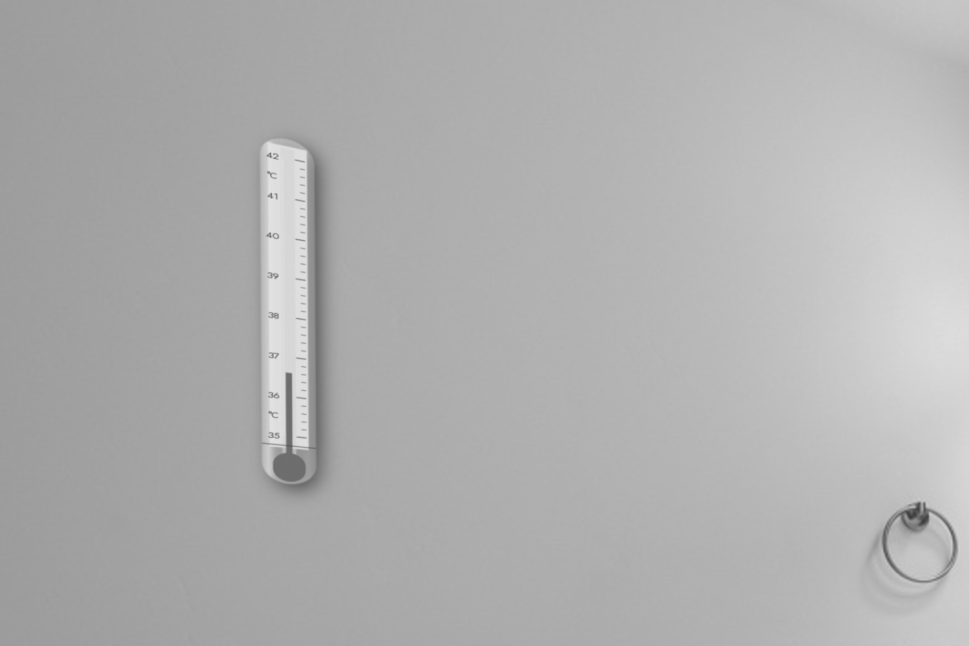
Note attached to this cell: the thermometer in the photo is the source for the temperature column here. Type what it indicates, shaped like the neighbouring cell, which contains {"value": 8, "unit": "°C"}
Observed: {"value": 36.6, "unit": "°C"}
